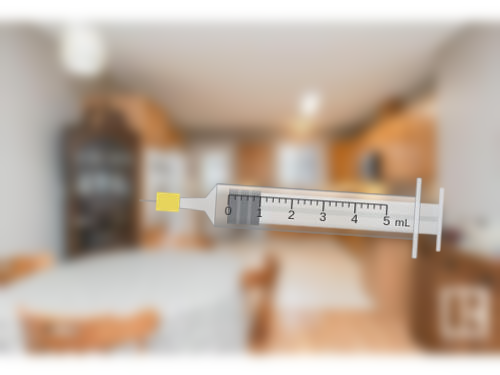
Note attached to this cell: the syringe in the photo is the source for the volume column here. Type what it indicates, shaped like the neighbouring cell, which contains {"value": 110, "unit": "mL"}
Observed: {"value": 0, "unit": "mL"}
